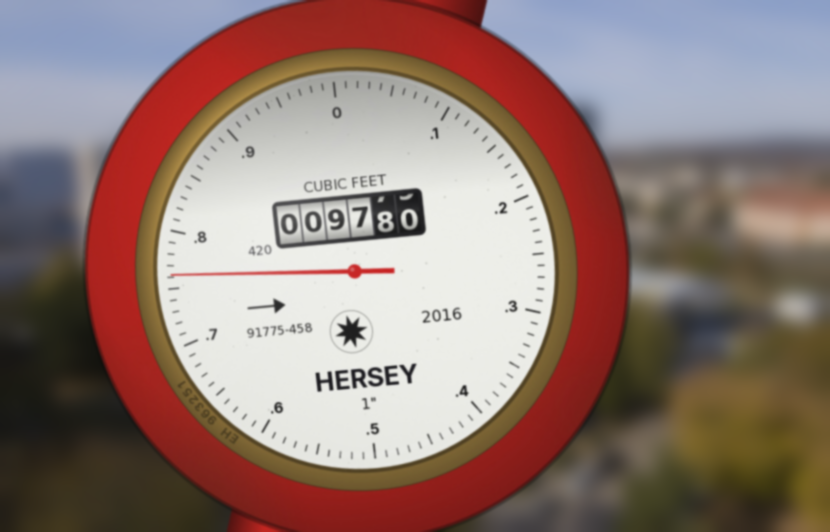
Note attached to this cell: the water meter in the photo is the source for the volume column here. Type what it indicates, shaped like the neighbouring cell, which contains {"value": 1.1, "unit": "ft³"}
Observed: {"value": 9779.76, "unit": "ft³"}
